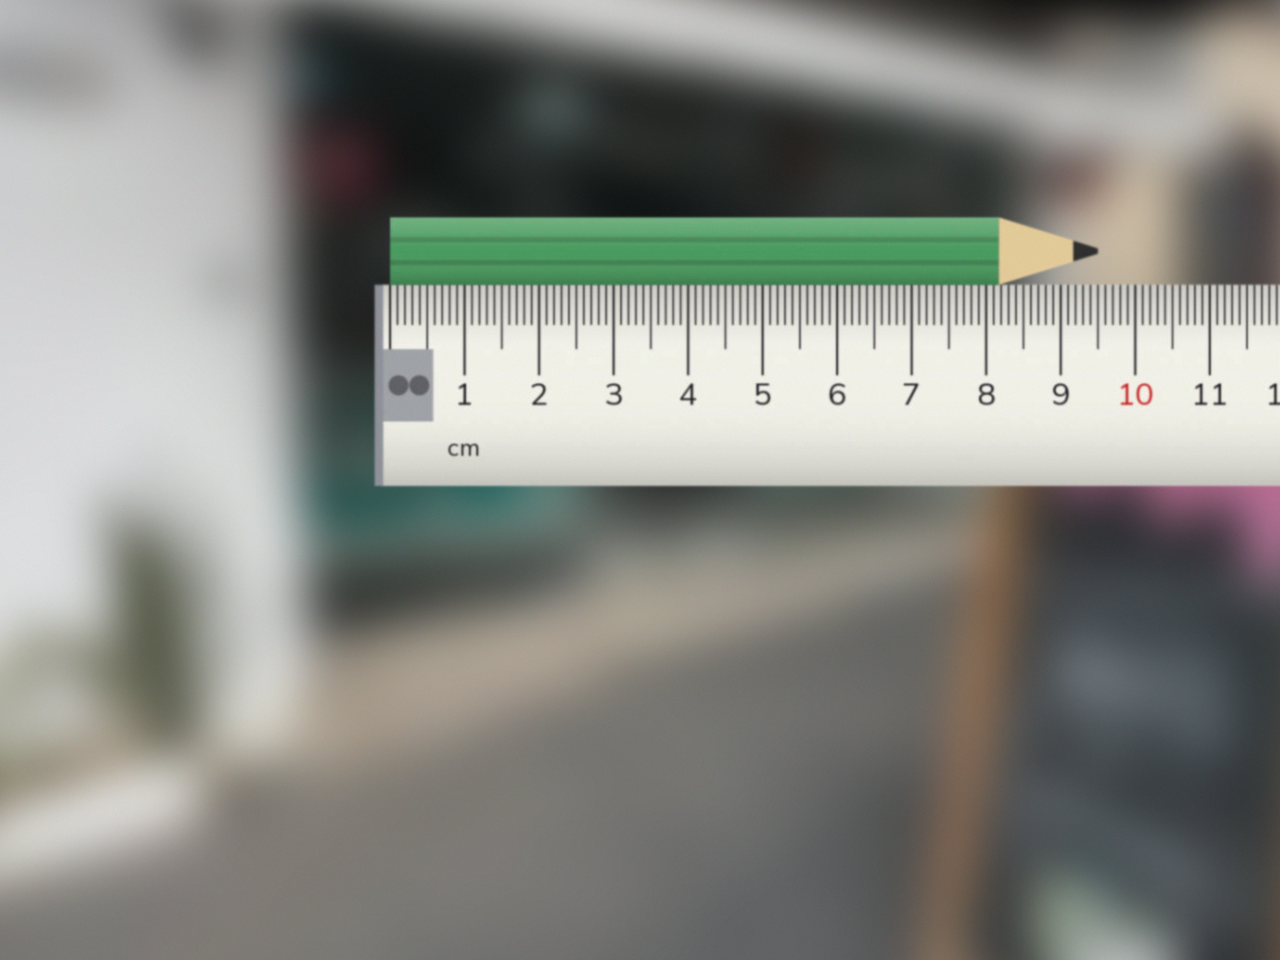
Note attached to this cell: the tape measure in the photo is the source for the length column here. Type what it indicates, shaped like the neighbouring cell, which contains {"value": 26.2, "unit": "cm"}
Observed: {"value": 9.5, "unit": "cm"}
